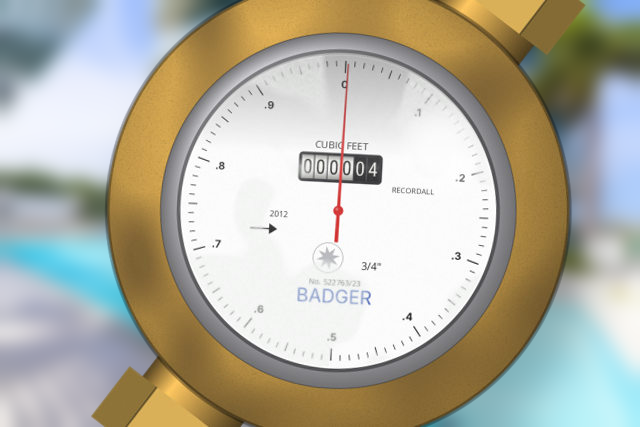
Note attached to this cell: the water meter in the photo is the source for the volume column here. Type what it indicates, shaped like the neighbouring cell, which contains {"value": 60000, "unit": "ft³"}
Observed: {"value": 4.00, "unit": "ft³"}
